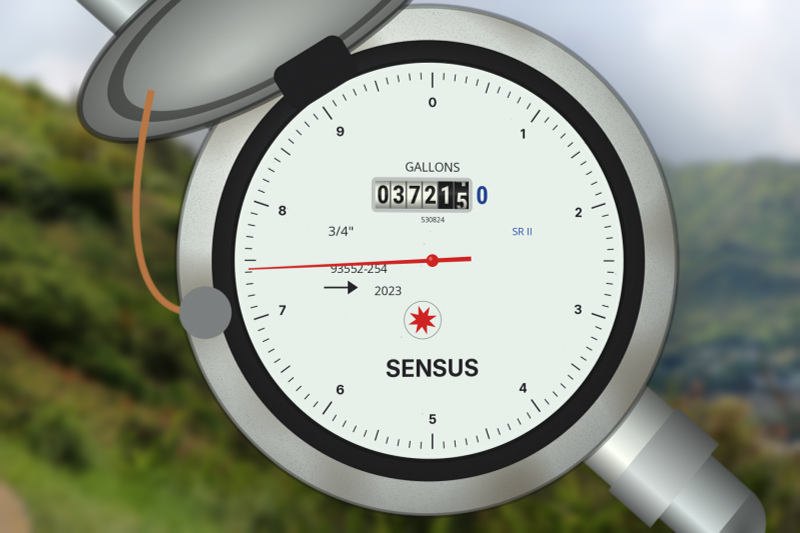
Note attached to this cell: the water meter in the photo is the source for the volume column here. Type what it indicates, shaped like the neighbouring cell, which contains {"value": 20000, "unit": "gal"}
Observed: {"value": 372147.4, "unit": "gal"}
